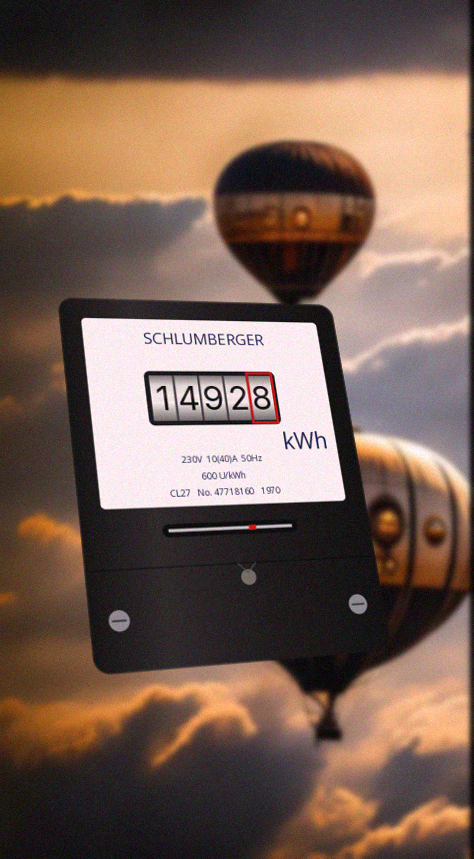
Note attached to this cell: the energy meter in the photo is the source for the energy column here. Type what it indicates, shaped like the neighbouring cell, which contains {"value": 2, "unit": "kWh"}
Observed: {"value": 1492.8, "unit": "kWh"}
